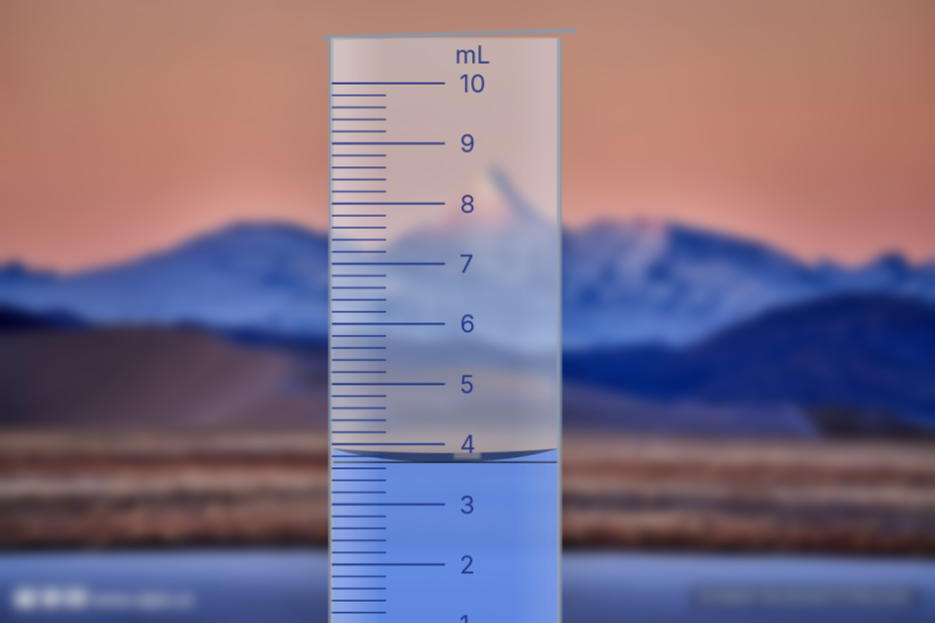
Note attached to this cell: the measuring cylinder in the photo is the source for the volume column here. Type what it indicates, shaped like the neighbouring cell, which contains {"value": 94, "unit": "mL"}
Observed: {"value": 3.7, "unit": "mL"}
